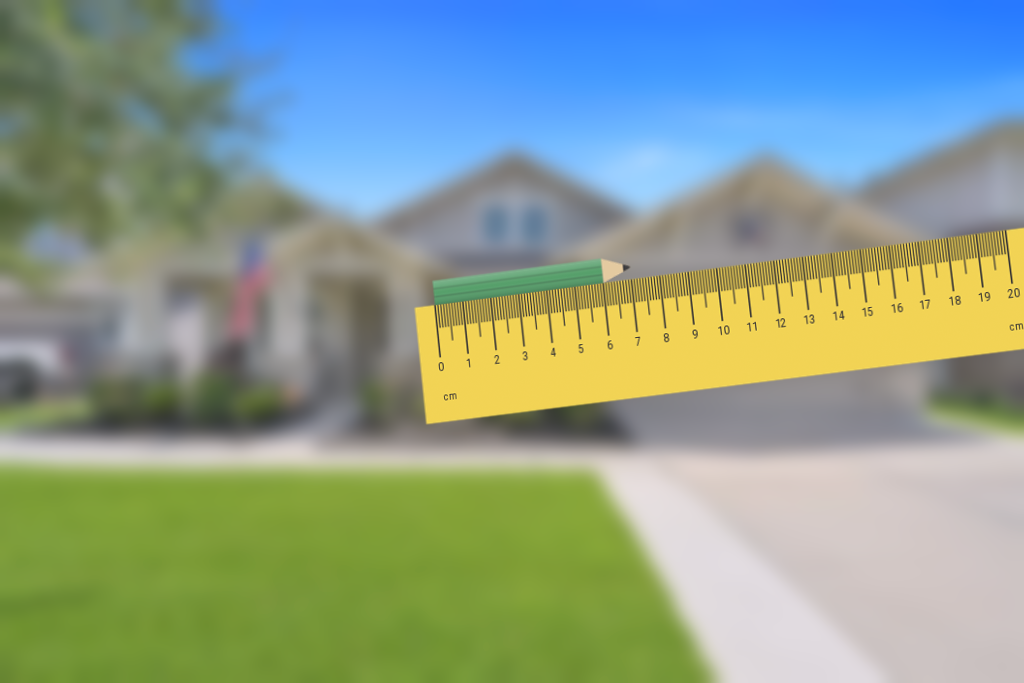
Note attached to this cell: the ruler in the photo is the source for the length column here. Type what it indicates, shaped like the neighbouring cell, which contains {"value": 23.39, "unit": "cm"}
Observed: {"value": 7, "unit": "cm"}
